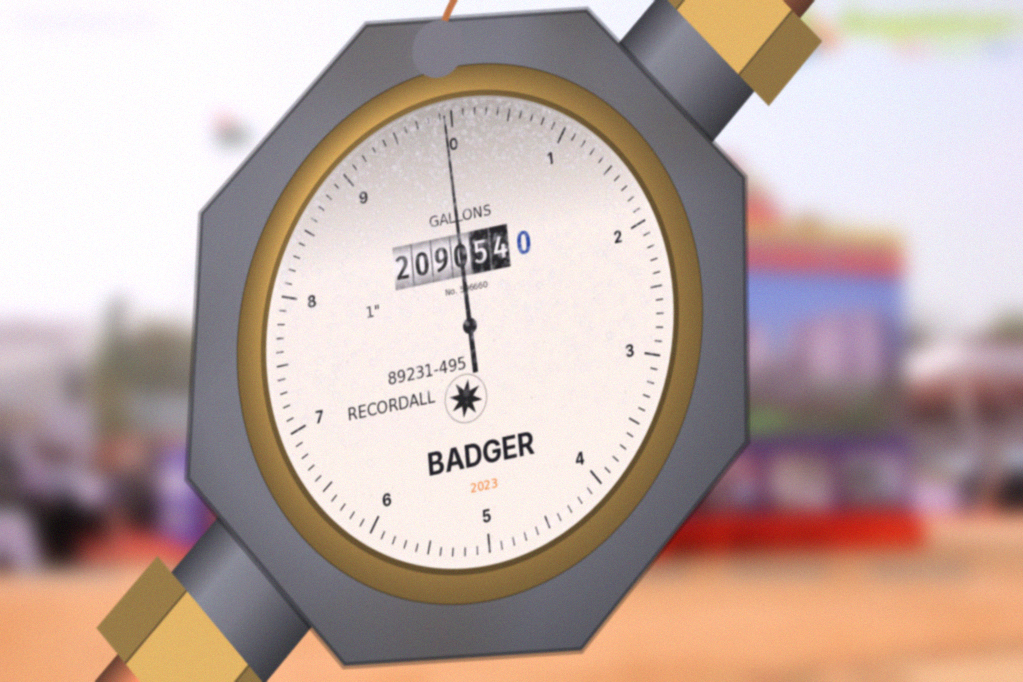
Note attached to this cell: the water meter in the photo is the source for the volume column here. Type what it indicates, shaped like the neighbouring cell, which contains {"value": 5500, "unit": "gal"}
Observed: {"value": 2090539.9, "unit": "gal"}
